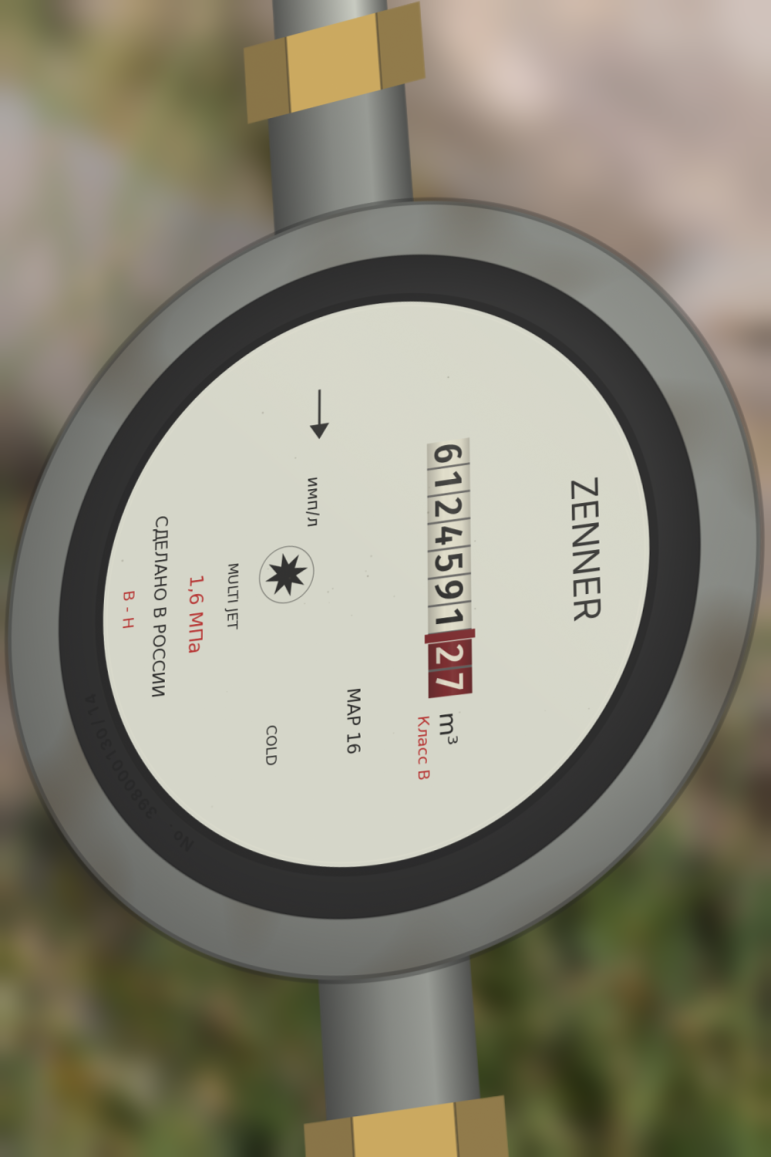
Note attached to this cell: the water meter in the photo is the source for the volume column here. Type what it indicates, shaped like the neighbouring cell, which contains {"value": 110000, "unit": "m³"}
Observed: {"value": 6124591.27, "unit": "m³"}
